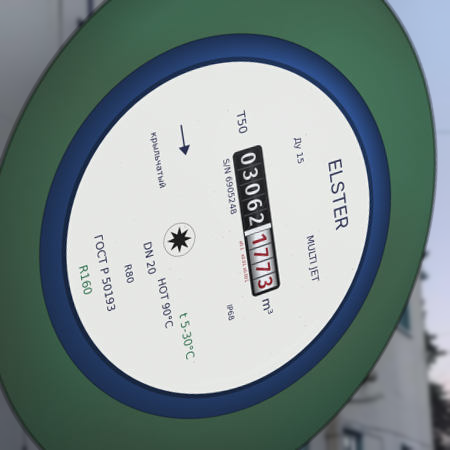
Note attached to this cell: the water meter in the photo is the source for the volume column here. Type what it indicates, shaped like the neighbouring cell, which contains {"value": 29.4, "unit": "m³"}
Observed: {"value": 3062.1773, "unit": "m³"}
